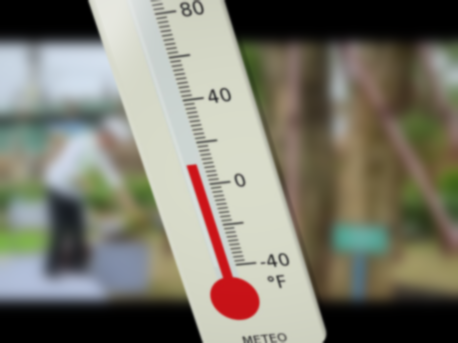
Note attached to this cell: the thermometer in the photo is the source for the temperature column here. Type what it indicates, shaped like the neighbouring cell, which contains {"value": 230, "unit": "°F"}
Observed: {"value": 10, "unit": "°F"}
